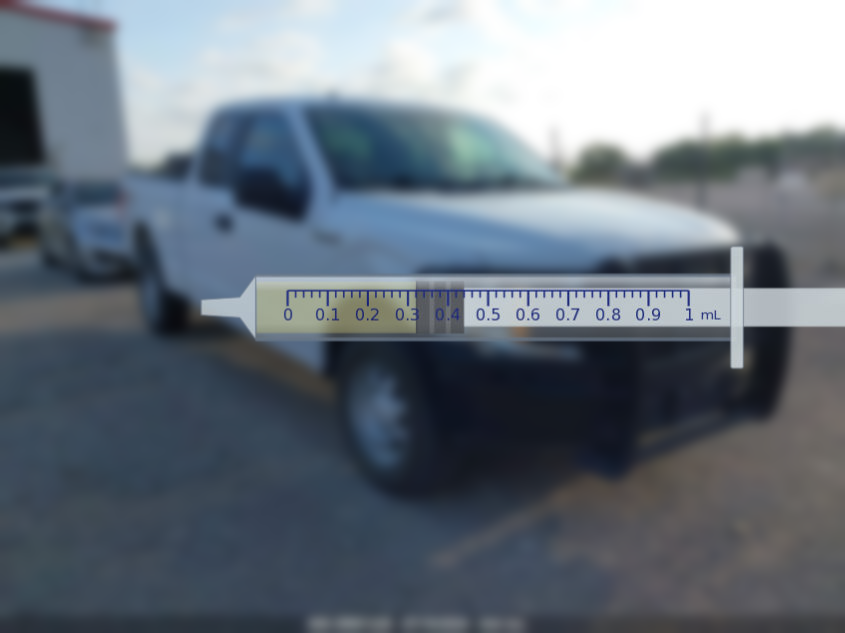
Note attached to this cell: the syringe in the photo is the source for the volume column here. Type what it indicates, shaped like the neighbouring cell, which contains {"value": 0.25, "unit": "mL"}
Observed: {"value": 0.32, "unit": "mL"}
